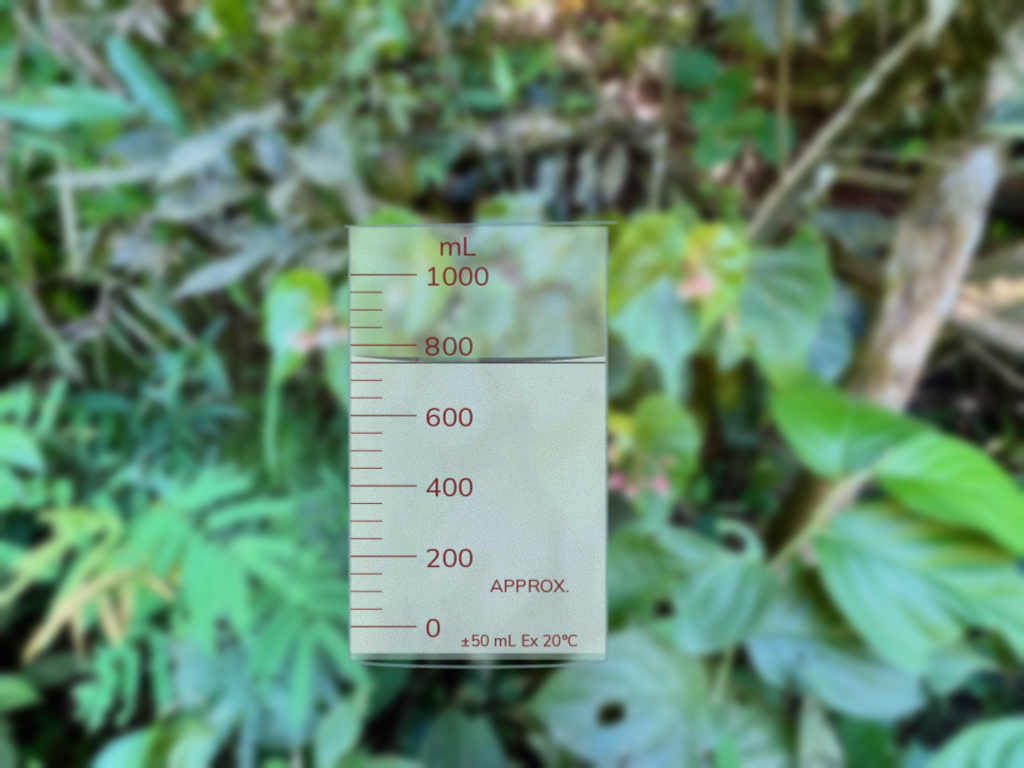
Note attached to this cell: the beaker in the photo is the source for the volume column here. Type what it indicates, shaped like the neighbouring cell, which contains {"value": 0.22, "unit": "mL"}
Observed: {"value": 750, "unit": "mL"}
